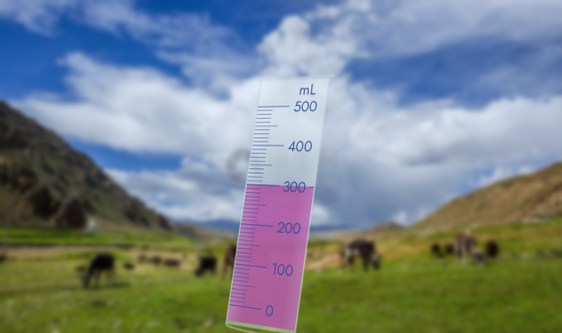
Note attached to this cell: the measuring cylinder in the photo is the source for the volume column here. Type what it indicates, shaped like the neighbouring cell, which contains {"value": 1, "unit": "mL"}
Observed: {"value": 300, "unit": "mL"}
